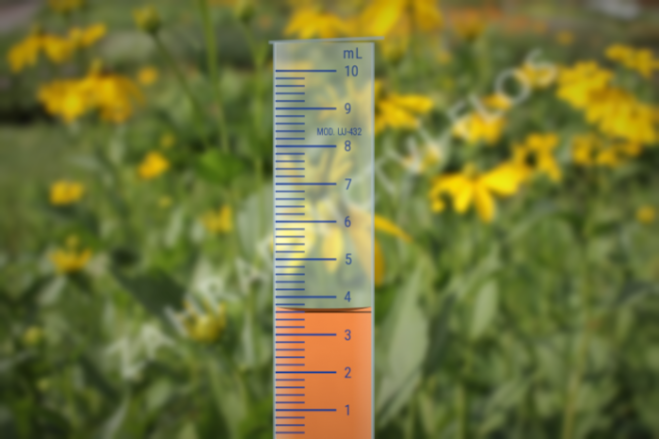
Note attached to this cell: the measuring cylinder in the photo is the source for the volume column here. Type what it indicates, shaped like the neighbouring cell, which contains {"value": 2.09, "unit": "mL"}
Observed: {"value": 3.6, "unit": "mL"}
